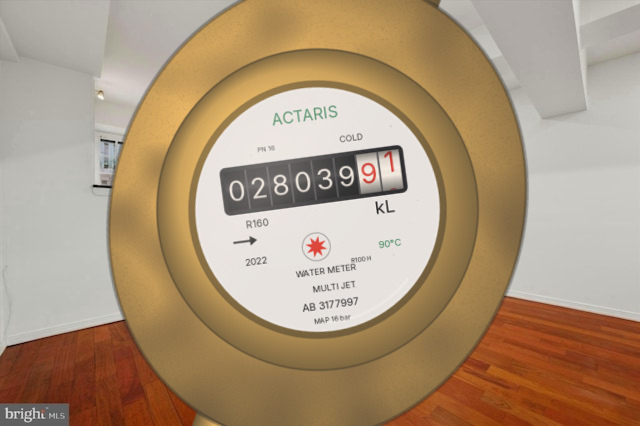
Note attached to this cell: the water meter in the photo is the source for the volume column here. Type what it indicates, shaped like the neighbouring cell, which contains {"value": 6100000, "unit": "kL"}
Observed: {"value": 28039.91, "unit": "kL"}
